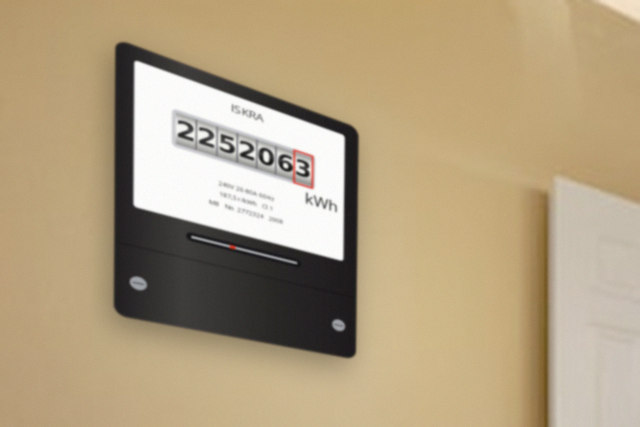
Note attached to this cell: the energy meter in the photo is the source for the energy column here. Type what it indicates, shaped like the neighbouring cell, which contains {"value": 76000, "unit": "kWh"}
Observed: {"value": 225206.3, "unit": "kWh"}
